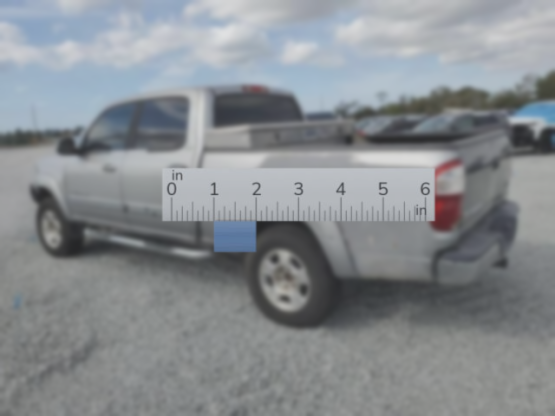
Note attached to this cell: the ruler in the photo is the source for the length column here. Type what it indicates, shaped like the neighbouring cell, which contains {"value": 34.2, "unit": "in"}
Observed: {"value": 1, "unit": "in"}
